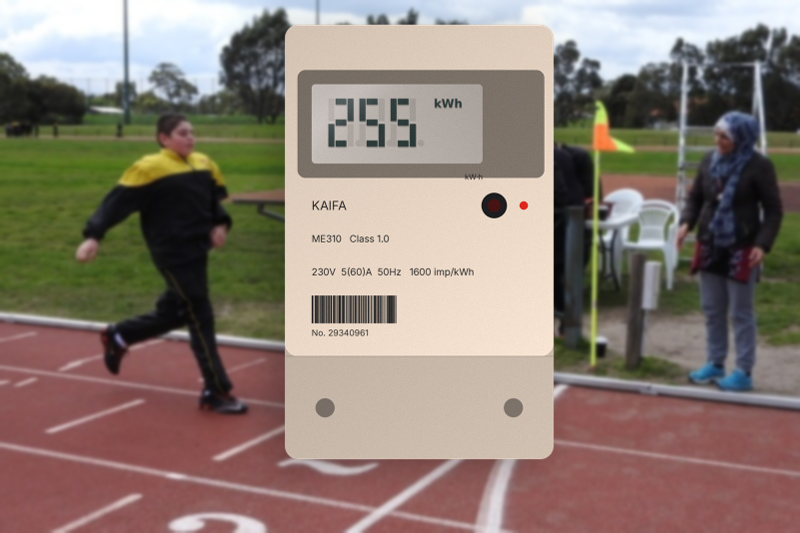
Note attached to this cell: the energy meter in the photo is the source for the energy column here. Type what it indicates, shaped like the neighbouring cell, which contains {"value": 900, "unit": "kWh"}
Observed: {"value": 255, "unit": "kWh"}
